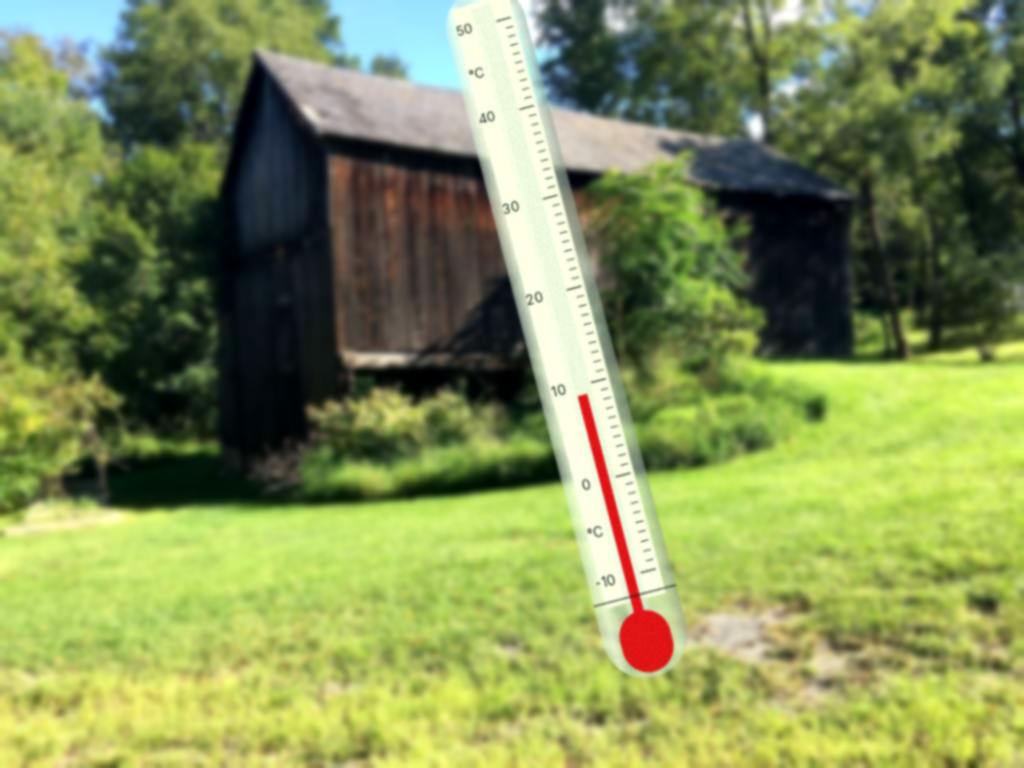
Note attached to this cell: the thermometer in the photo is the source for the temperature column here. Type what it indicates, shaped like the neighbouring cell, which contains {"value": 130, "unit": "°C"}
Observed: {"value": 9, "unit": "°C"}
